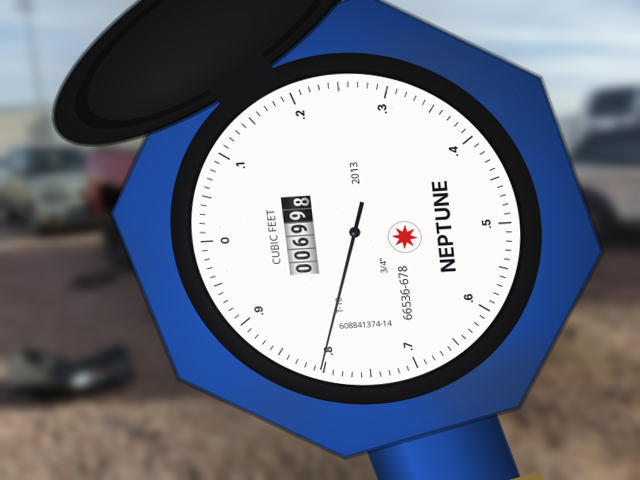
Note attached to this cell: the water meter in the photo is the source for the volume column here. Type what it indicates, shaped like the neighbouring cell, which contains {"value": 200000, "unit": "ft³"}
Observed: {"value": 6997.80, "unit": "ft³"}
